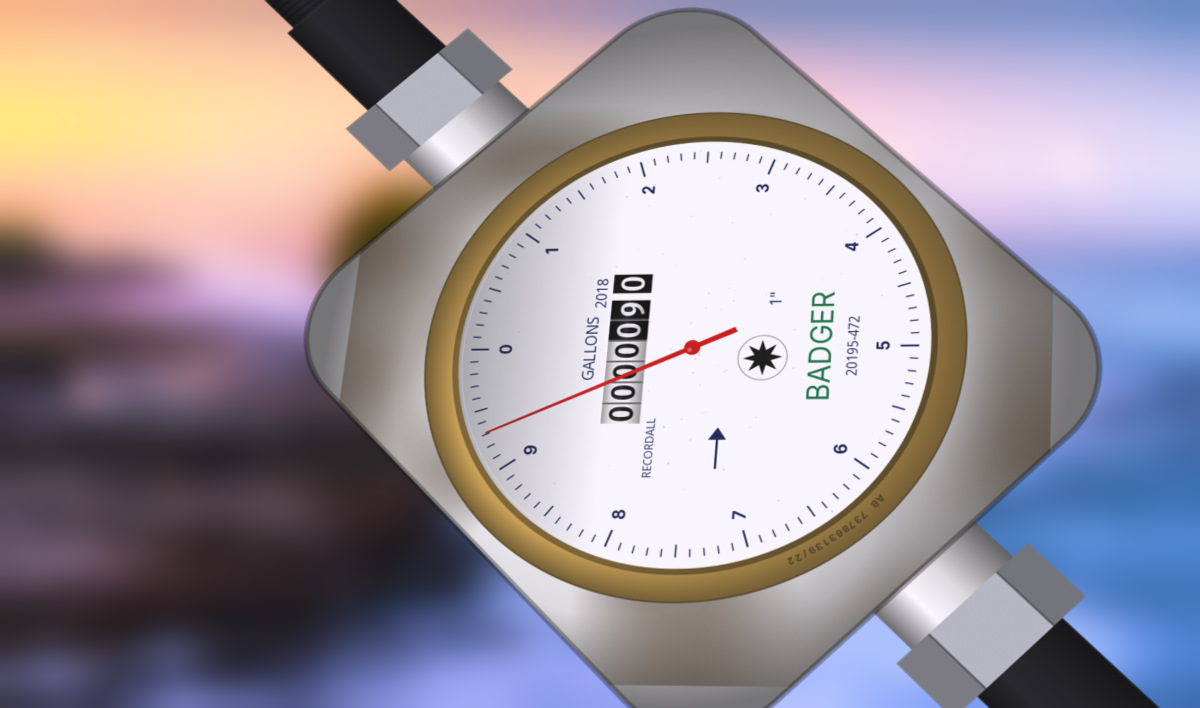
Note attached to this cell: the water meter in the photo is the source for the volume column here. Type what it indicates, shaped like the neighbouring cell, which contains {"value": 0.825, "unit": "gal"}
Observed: {"value": 89.3, "unit": "gal"}
